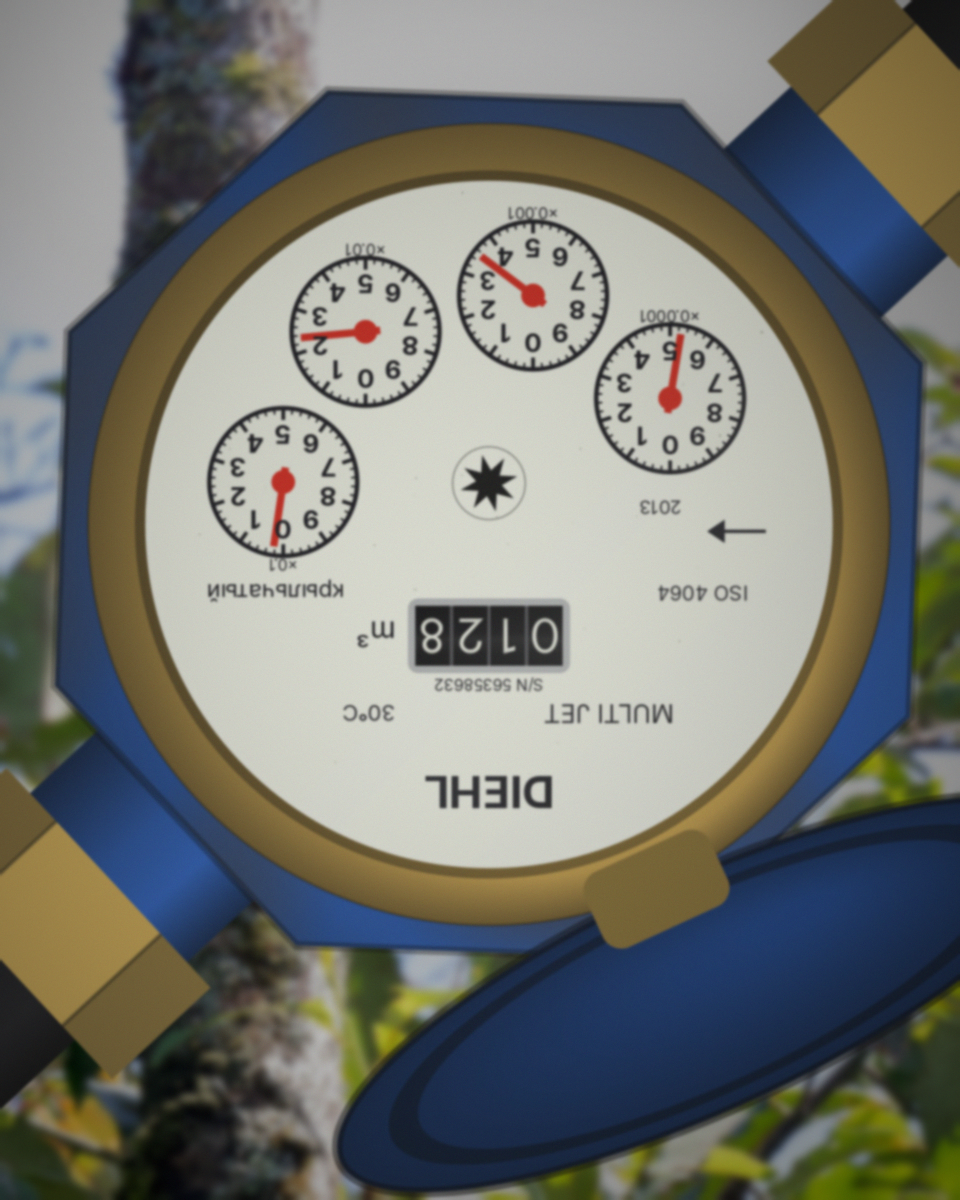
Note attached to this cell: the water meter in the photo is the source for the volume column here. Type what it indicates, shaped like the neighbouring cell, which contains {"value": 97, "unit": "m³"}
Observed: {"value": 128.0235, "unit": "m³"}
